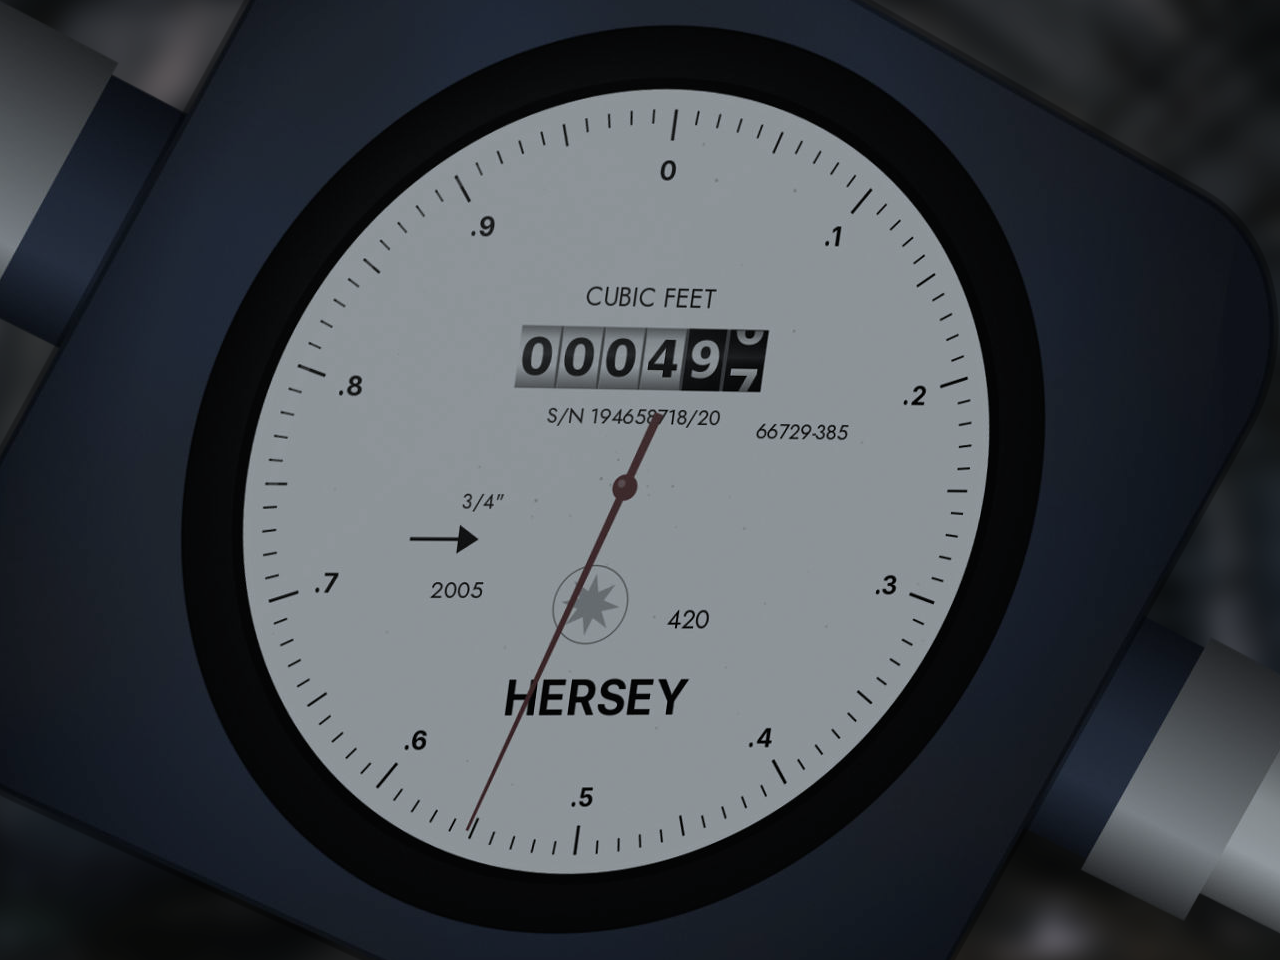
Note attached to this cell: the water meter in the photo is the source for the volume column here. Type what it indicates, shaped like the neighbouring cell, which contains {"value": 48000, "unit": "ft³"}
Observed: {"value": 496.55, "unit": "ft³"}
